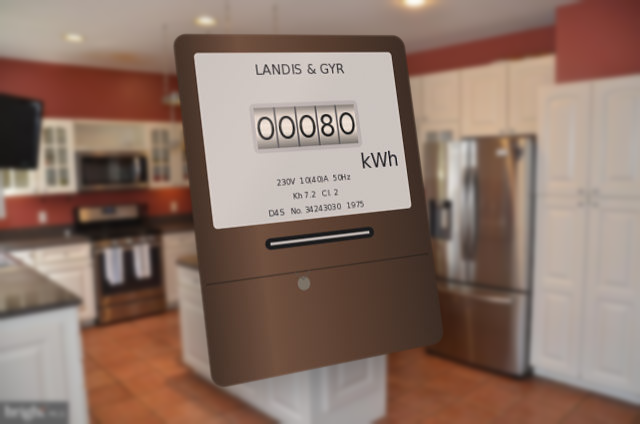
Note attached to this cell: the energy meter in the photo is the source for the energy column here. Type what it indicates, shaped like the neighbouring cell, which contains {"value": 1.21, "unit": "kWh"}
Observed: {"value": 80, "unit": "kWh"}
